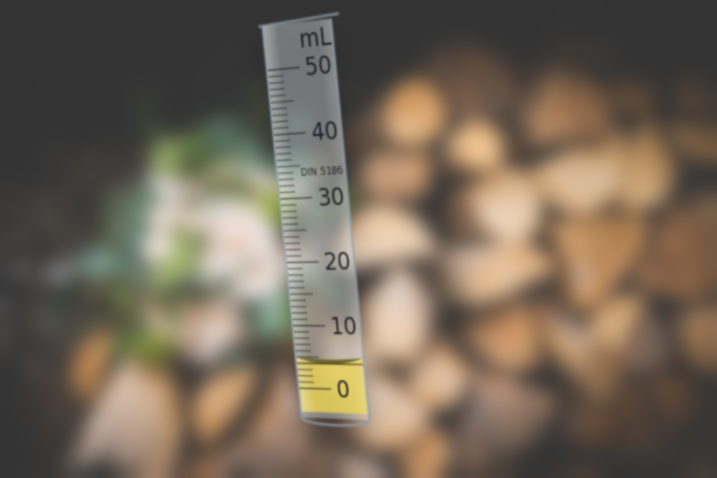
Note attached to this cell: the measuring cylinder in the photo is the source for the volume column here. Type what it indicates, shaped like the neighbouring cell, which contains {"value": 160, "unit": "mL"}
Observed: {"value": 4, "unit": "mL"}
